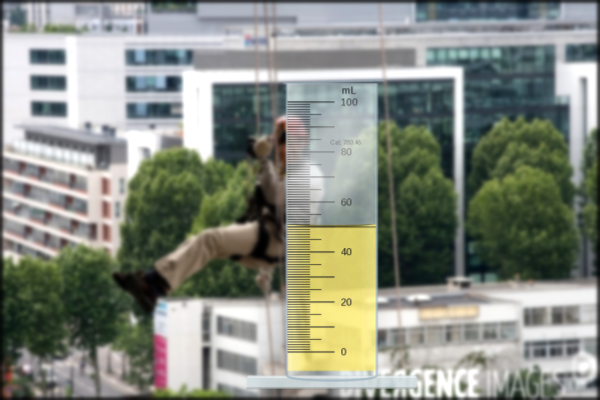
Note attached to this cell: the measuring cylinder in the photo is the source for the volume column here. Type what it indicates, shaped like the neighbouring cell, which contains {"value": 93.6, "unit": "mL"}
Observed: {"value": 50, "unit": "mL"}
